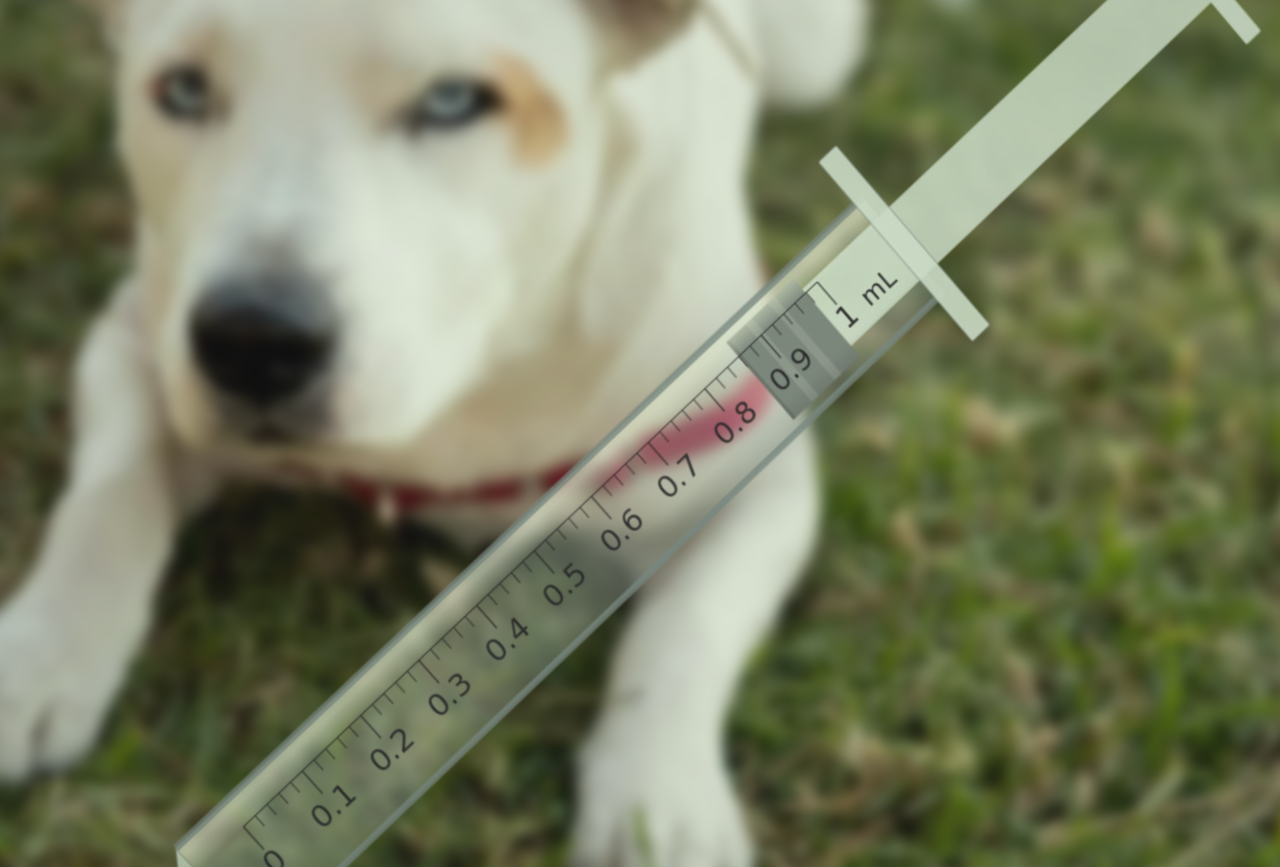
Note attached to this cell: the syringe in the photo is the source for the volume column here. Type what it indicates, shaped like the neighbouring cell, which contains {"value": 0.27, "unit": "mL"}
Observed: {"value": 0.86, "unit": "mL"}
